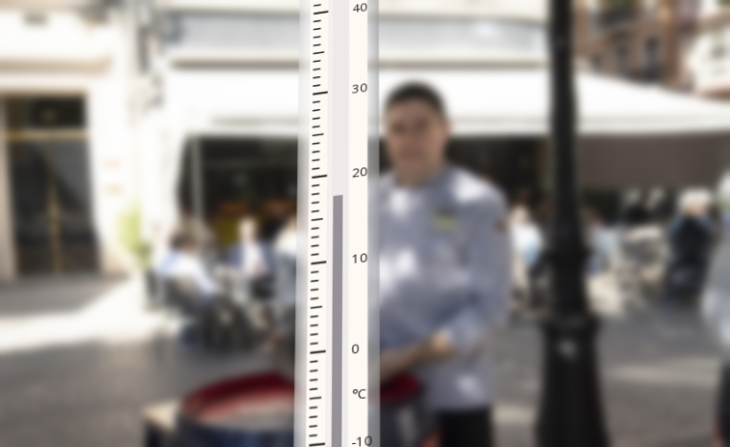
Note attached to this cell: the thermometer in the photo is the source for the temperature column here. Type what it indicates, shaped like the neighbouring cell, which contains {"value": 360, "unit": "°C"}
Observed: {"value": 17.5, "unit": "°C"}
